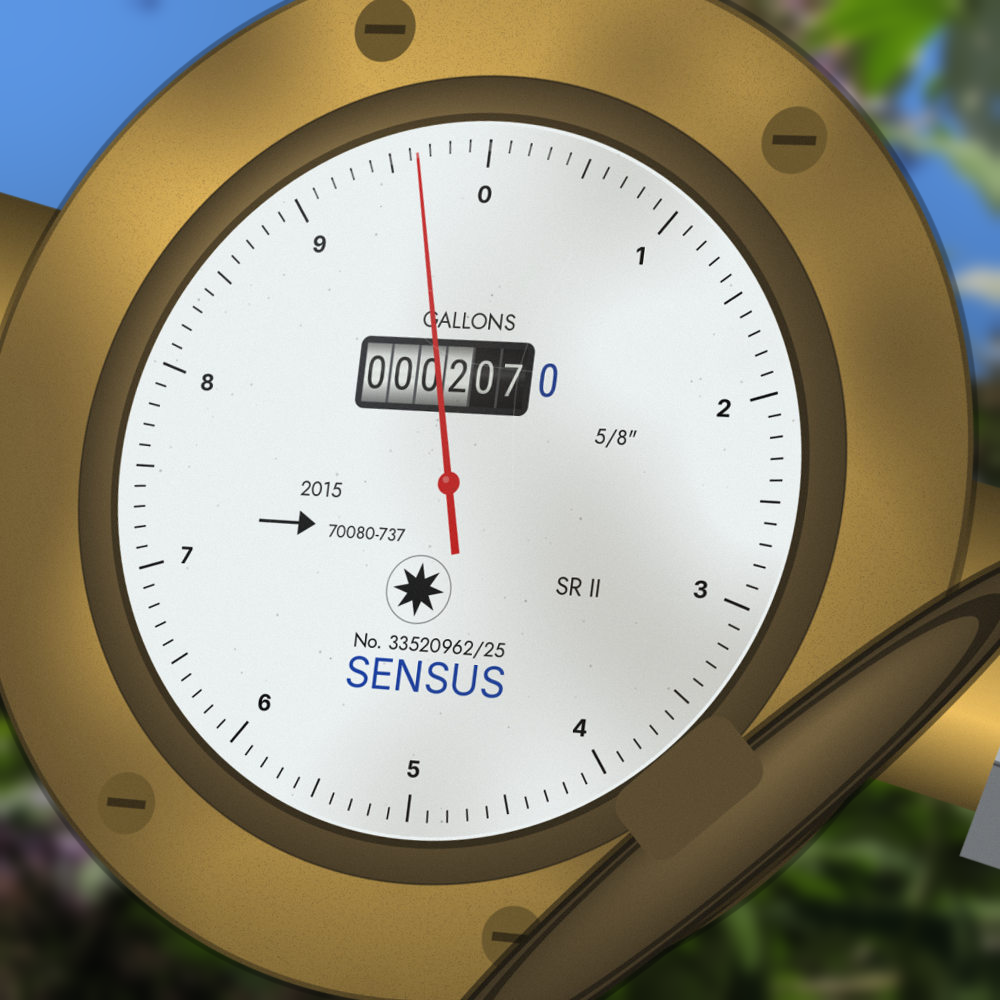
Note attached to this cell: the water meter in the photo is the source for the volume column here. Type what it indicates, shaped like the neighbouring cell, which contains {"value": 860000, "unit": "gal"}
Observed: {"value": 2069.6, "unit": "gal"}
